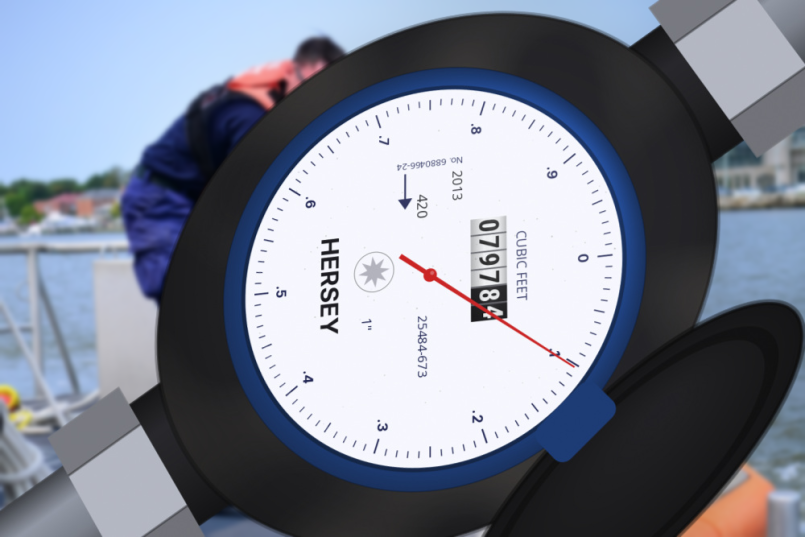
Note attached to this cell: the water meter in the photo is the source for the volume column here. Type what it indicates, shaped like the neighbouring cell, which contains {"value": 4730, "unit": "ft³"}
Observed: {"value": 79784.10, "unit": "ft³"}
